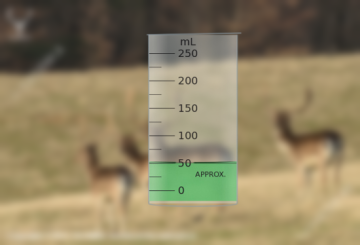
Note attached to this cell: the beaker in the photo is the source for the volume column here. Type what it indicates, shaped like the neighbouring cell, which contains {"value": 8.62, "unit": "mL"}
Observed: {"value": 50, "unit": "mL"}
